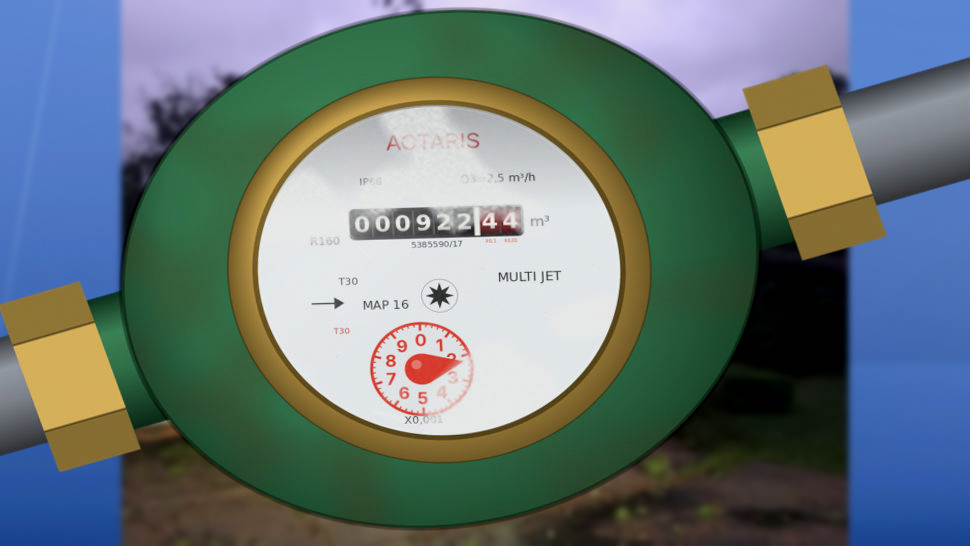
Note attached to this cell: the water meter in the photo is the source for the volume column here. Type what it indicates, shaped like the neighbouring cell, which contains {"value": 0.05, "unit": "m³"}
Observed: {"value": 922.442, "unit": "m³"}
